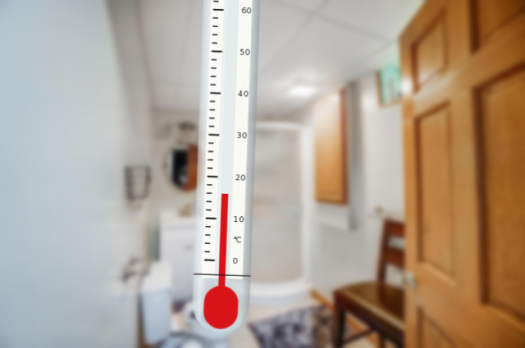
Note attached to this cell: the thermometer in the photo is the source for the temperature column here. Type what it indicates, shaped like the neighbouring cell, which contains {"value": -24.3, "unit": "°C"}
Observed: {"value": 16, "unit": "°C"}
